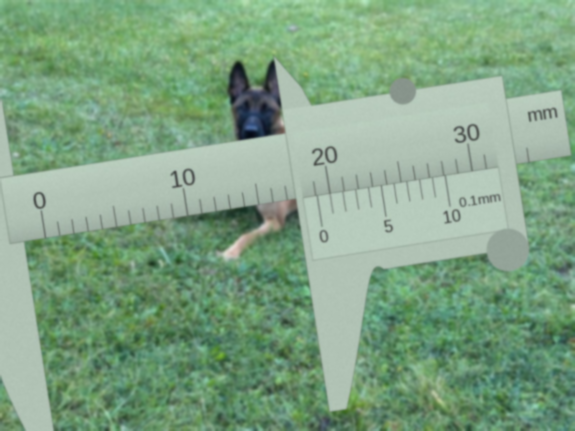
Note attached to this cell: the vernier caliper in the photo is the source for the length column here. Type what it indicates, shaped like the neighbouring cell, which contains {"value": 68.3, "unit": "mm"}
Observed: {"value": 19.1, "unit": "mm"}
